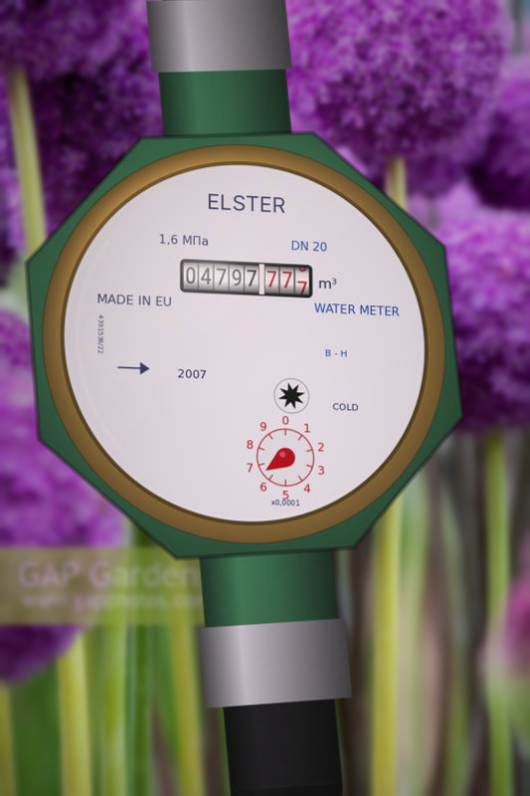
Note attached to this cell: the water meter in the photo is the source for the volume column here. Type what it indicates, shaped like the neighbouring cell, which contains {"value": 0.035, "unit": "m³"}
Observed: {"value": 4797.7766, "unit": "m³"}
